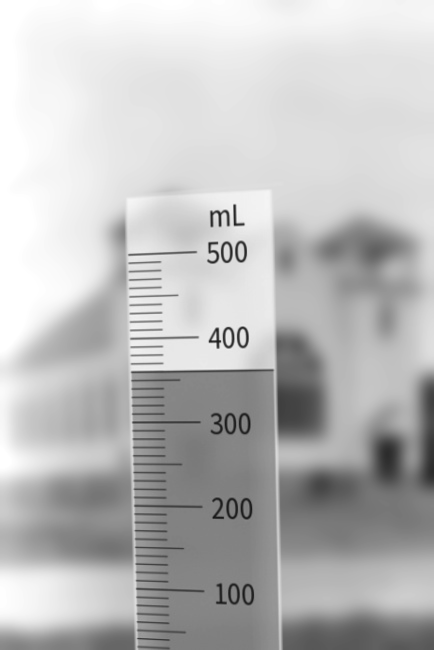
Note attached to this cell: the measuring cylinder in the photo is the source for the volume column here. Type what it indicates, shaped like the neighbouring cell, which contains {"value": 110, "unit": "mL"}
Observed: {"value": 360, "unit": "mL"}
